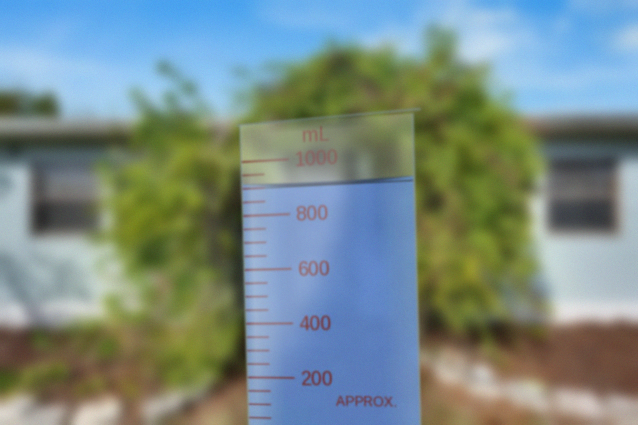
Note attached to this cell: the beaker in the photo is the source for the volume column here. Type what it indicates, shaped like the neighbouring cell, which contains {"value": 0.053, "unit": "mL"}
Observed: {"value": 900, "unit": "mL"}
